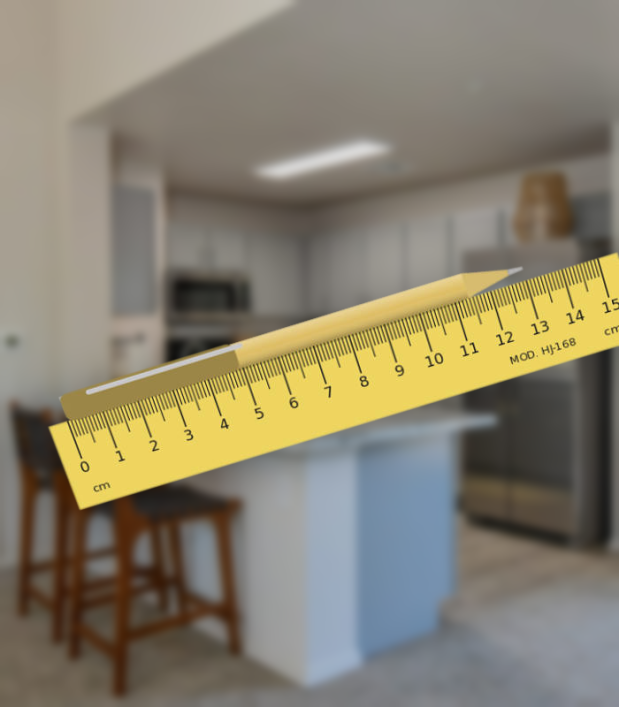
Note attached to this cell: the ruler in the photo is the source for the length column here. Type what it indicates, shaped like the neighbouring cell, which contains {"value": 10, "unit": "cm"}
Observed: {"value": 13, "unit": "cm"}
